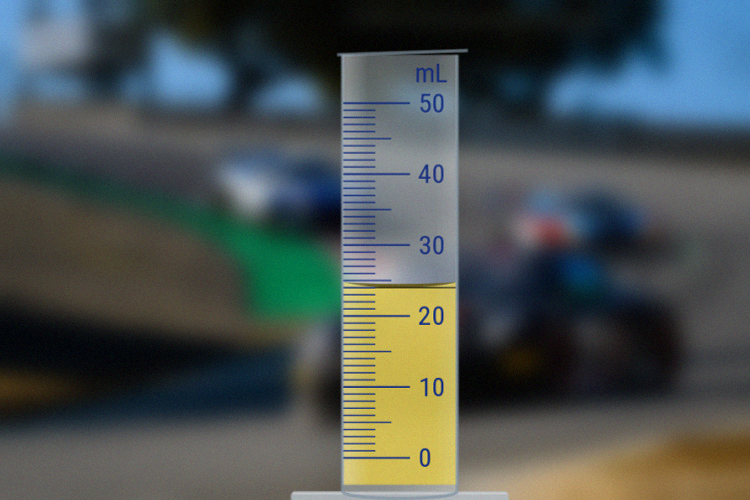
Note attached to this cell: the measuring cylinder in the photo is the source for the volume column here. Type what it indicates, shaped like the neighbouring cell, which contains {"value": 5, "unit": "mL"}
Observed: {"value": 24, "unit": "mL"}
